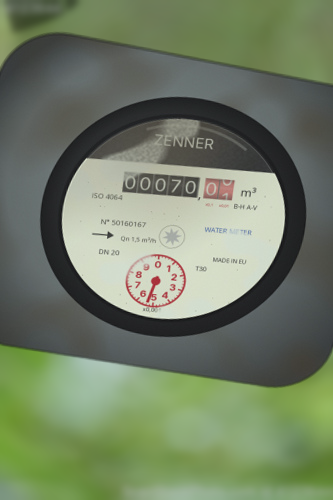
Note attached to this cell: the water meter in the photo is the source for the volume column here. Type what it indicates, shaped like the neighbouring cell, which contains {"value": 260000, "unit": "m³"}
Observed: {"value": 70.005, "unit": "m³"}
